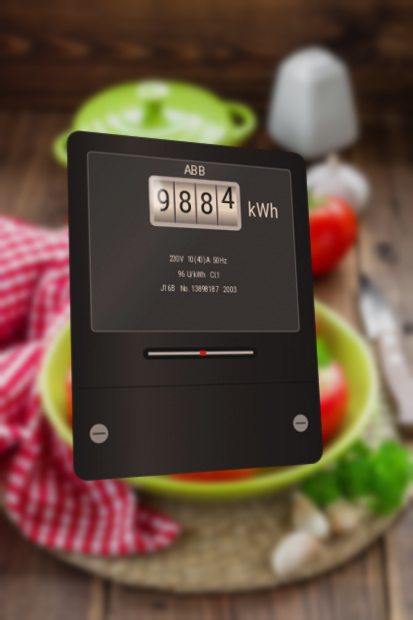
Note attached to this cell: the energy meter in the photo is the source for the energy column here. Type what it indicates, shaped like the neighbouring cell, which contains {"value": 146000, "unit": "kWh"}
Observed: {"value": 9884, "unit": "kWh"}
